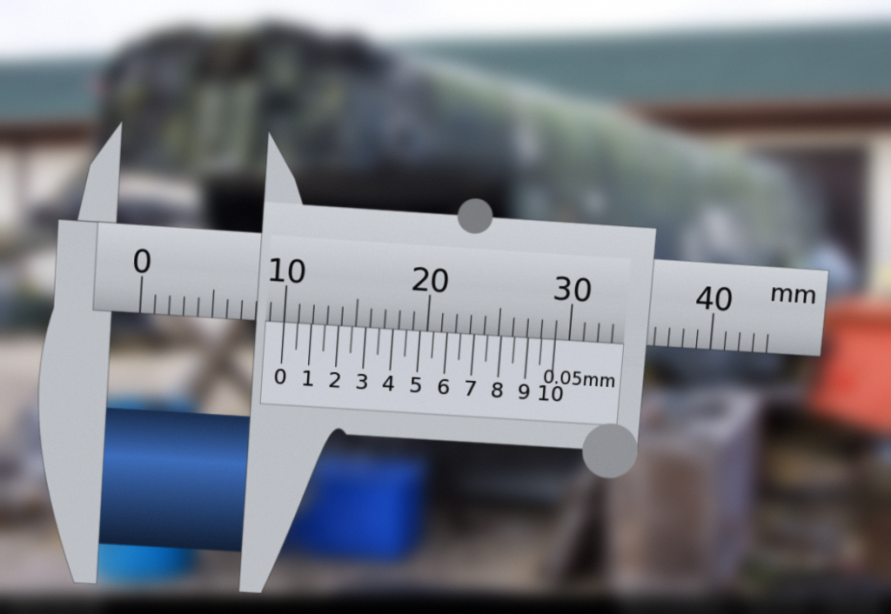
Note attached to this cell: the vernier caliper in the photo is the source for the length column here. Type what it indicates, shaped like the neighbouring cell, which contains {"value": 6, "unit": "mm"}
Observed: {"value": 10.0, "unit": "mm"}
